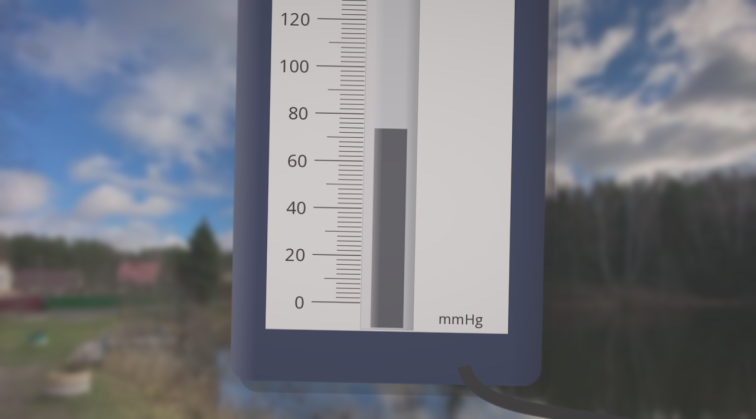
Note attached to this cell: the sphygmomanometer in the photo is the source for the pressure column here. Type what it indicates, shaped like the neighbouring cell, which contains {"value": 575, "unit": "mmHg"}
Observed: {"value": 74, "unit": "mmHg"}
